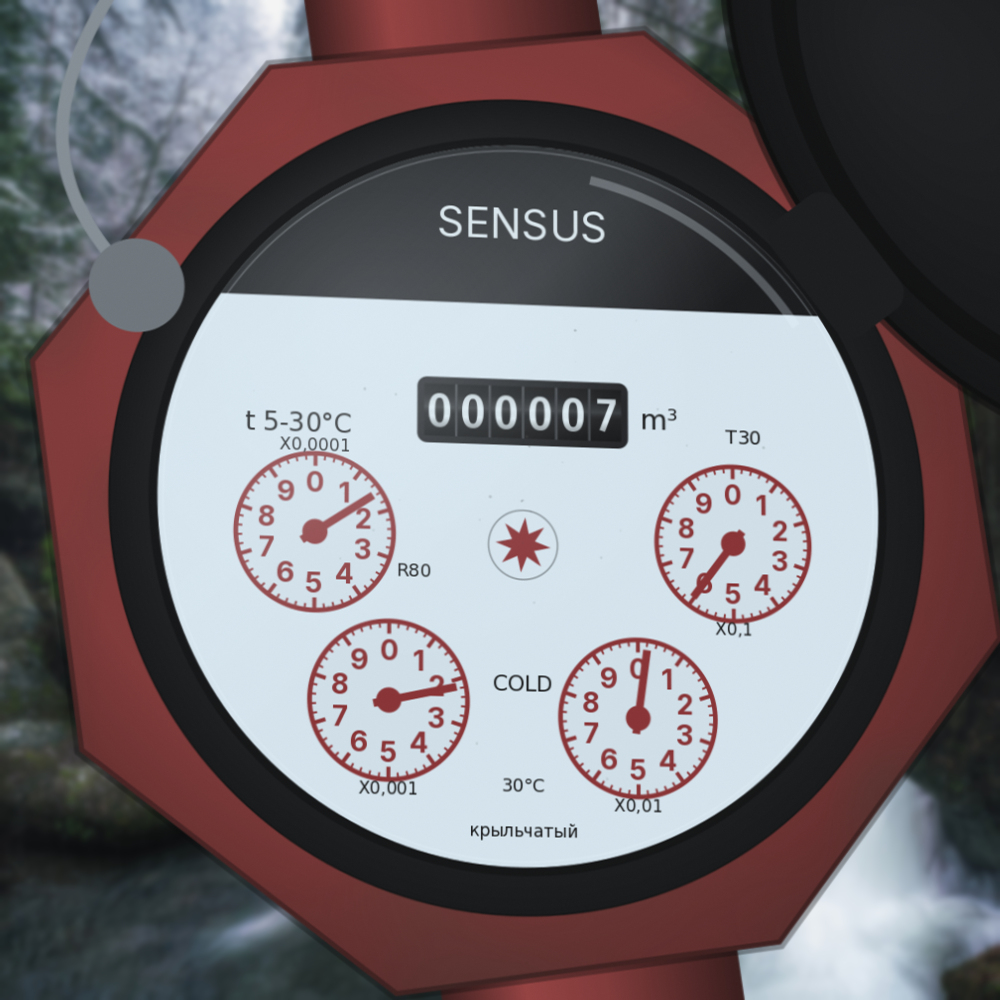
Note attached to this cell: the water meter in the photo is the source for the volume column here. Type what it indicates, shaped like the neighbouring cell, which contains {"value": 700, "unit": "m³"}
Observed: {"value": 7.6021, "unit": "m³"}
